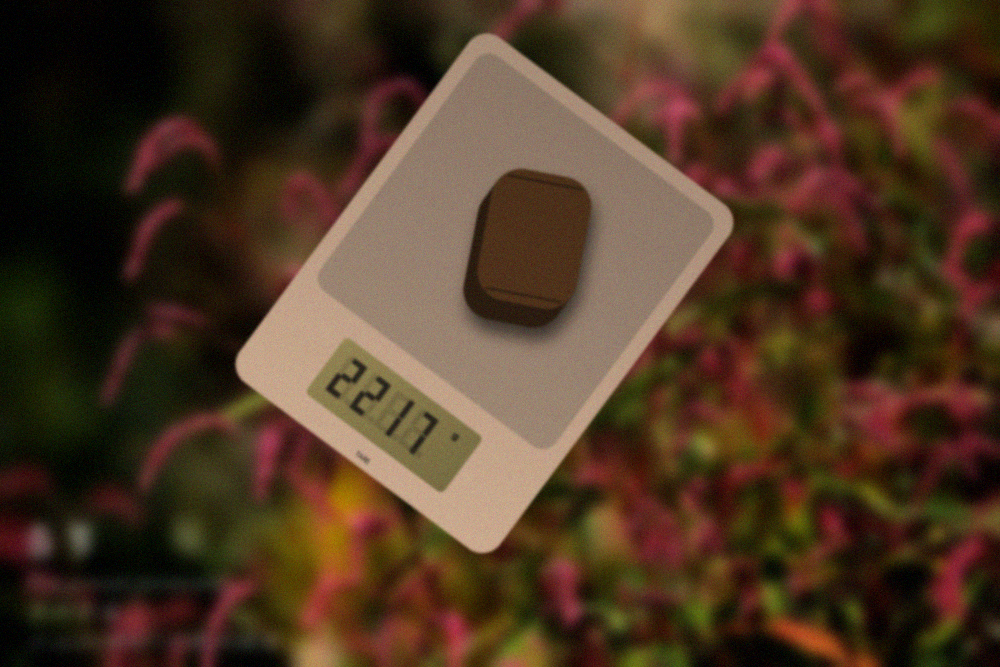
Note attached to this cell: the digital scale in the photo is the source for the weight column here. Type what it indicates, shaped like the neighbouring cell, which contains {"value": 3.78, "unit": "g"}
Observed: {"value": 2217, "unit": "g"}
